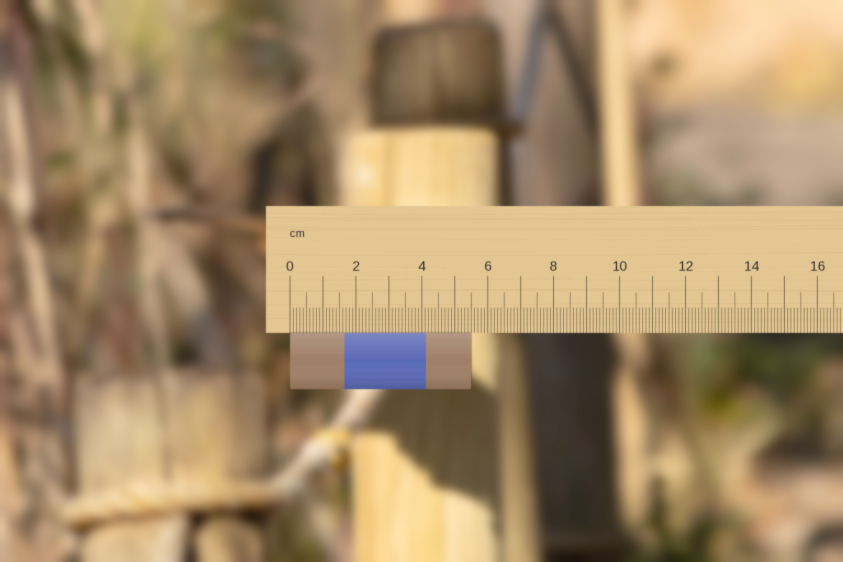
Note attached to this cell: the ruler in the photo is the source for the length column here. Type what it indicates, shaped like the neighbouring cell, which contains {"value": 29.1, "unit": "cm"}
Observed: {"value": 5.5, "unit": "cm"}
